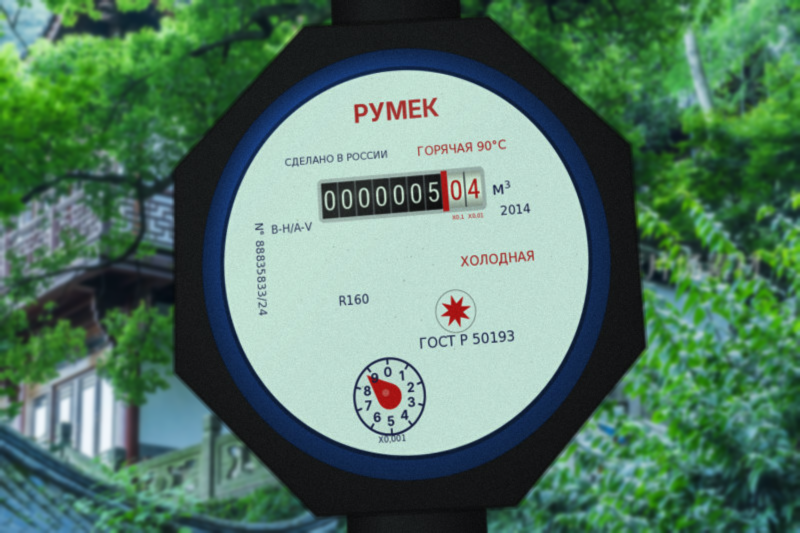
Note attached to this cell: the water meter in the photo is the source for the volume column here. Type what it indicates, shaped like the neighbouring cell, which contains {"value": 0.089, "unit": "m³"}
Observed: {"value": 5.048, "unit": "m³"}
